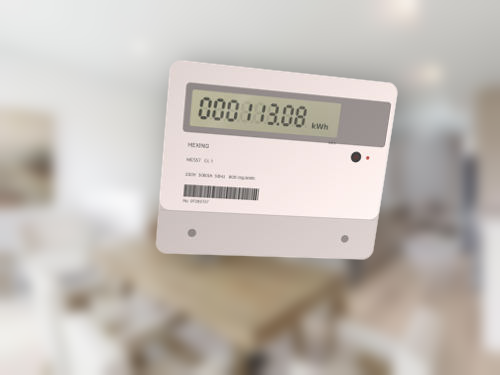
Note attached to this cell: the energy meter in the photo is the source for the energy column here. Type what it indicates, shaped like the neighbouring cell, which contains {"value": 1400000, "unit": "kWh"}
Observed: {"value": 113.08, "unit": "kWh"}
